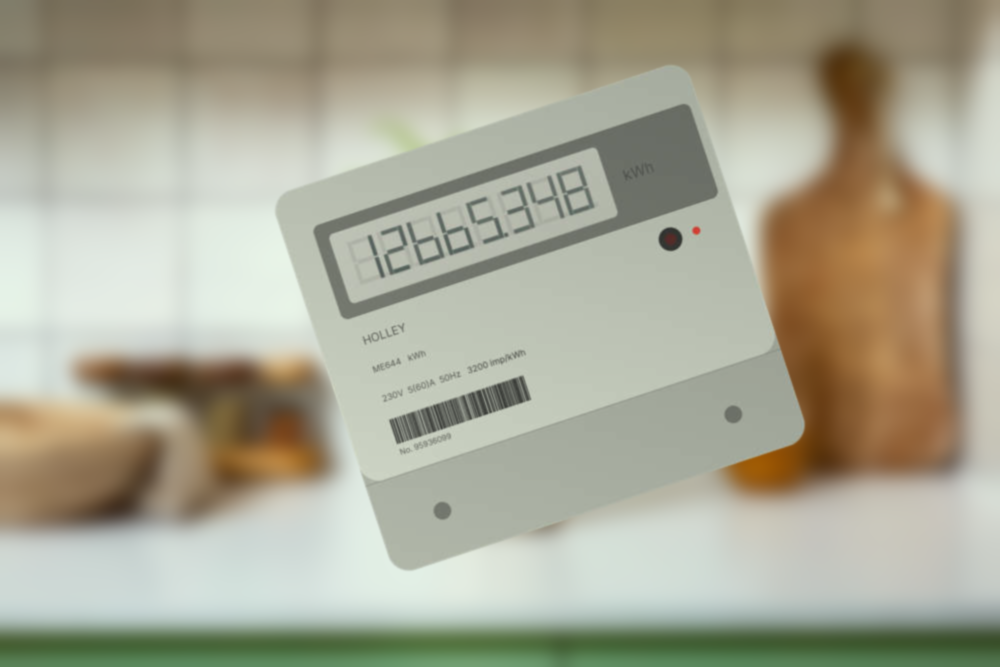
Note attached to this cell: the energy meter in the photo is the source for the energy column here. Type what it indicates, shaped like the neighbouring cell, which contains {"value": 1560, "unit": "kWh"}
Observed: {"value": 12665.348, "unit": "kWh"}
